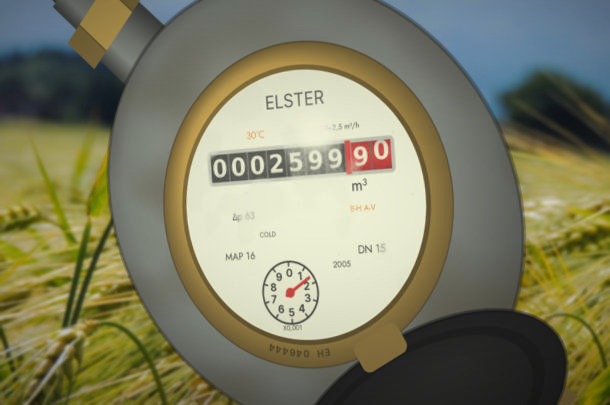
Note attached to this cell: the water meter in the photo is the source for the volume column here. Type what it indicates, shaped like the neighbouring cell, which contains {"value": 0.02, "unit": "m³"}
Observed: {"value": 2599.901, "unit": "m³"}
